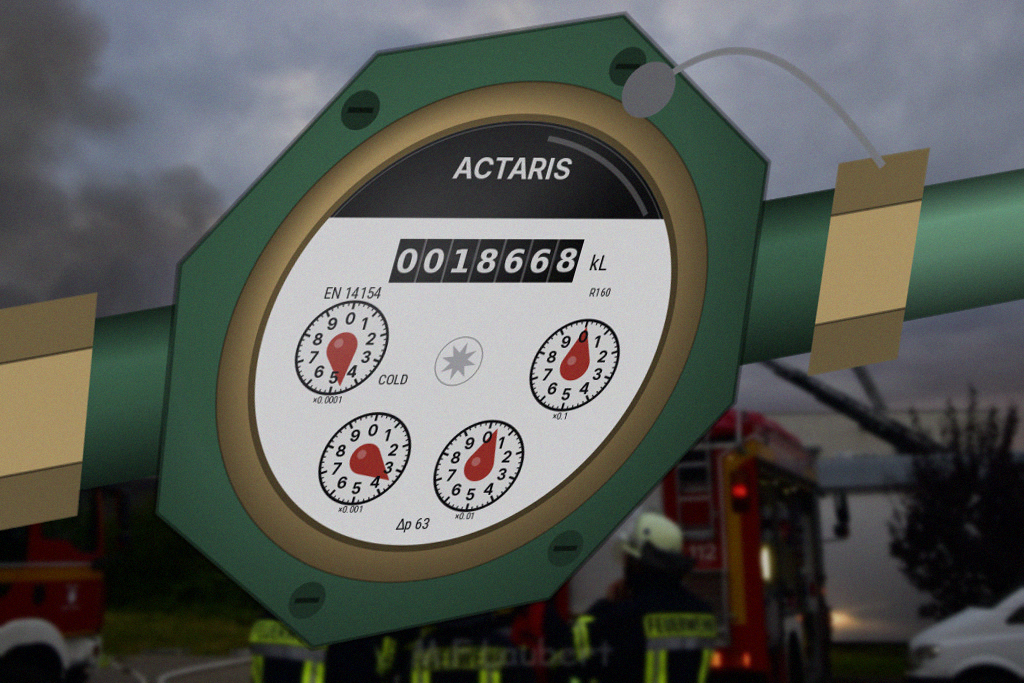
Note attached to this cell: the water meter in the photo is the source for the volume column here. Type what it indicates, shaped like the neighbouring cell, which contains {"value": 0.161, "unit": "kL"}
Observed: {"value": 18668.0034, "unit": "kL"}
